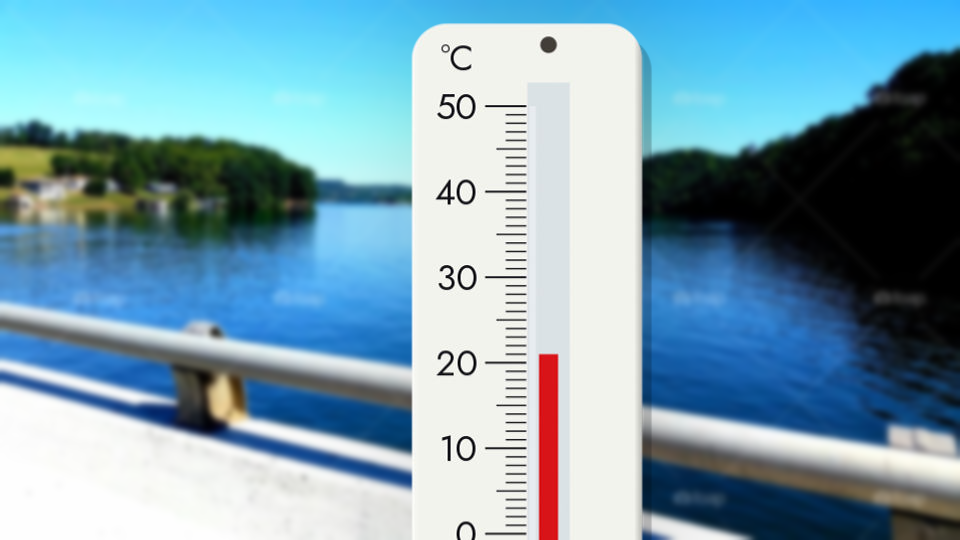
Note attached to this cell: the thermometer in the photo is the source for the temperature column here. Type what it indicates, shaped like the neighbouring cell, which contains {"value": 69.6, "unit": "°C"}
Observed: {"value": 21, "unit": "°C"}
